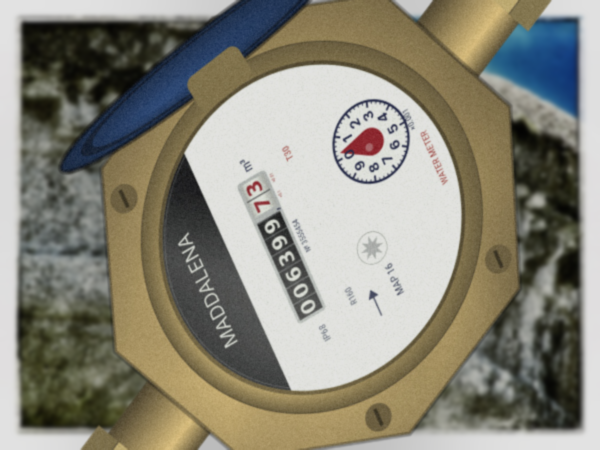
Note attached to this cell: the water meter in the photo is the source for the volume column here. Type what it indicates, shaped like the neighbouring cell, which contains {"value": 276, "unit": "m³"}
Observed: {"value": 6399.730, "unit": "m³"}
